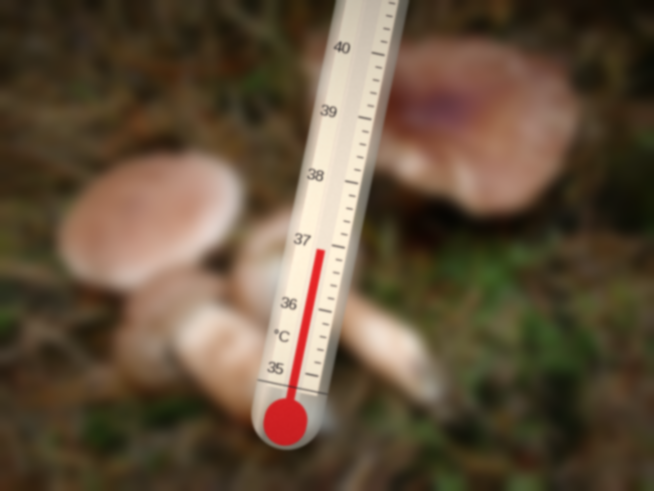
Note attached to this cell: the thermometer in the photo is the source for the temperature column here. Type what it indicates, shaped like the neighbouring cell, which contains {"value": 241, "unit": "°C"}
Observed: {"value": 36.9, "unit": "°C"}
